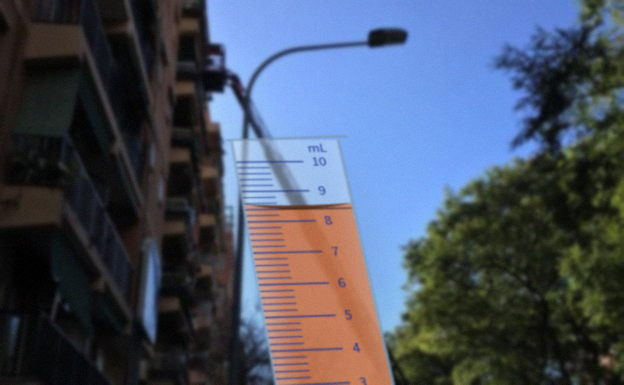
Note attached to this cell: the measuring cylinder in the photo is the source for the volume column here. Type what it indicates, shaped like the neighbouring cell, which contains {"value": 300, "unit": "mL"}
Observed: {"value": 8.4, "unit": "mL"}
